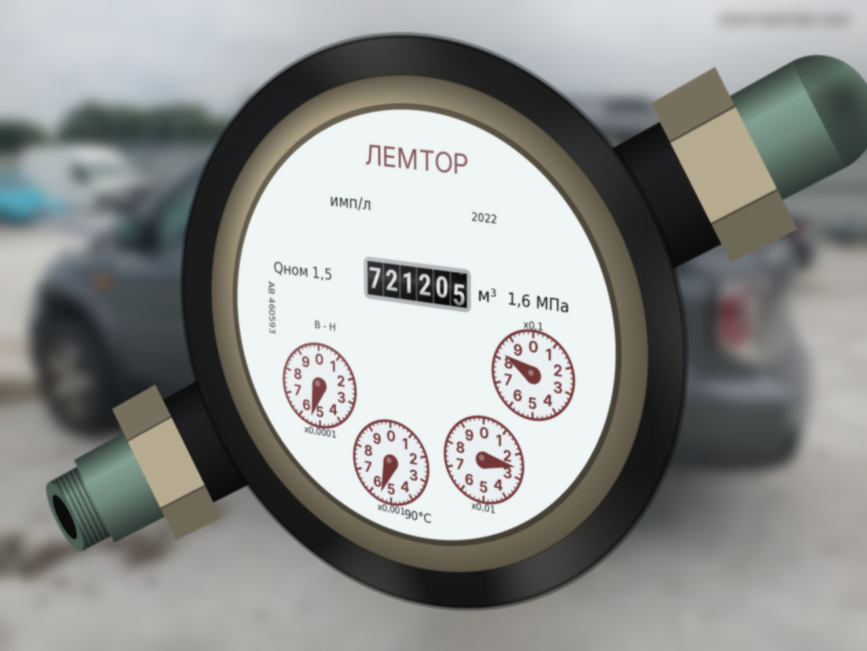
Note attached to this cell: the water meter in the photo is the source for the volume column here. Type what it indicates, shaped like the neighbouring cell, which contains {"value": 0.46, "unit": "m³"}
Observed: {"value": 721204.8255, "unit": "m³"}
